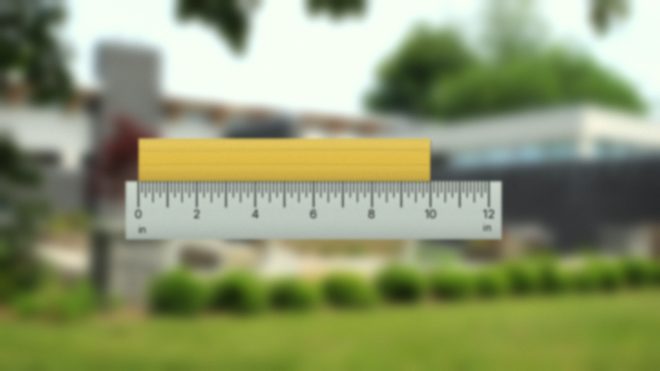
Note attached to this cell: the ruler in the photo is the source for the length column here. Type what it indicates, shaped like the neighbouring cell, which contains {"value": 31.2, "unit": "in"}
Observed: {"value": 10, "unit": "in"}
